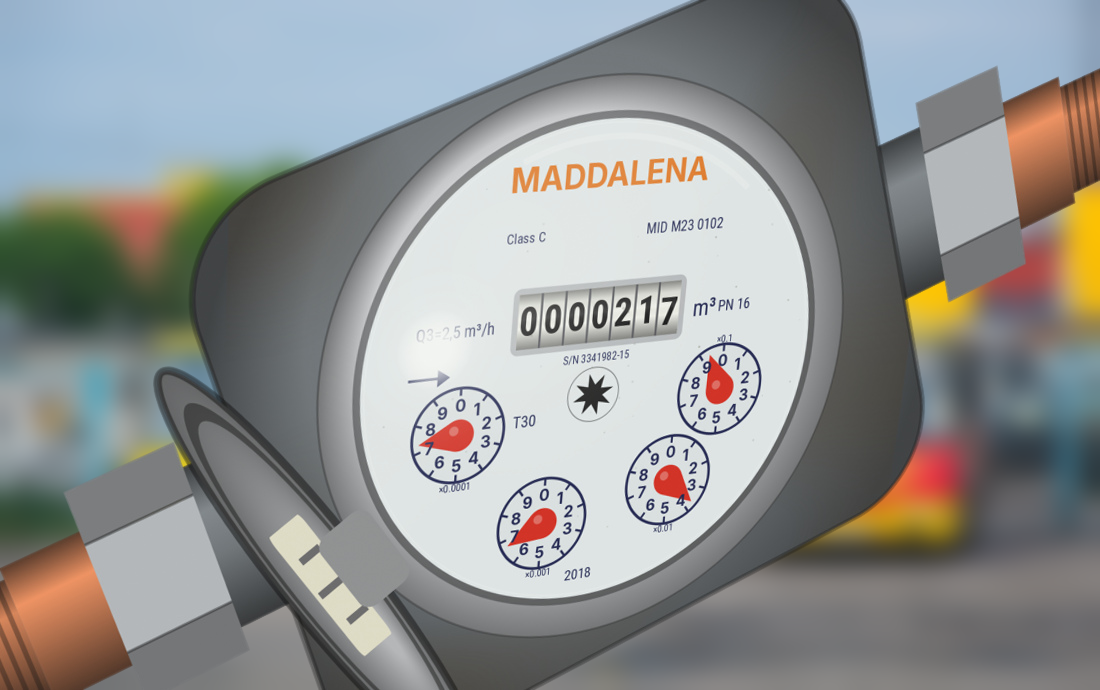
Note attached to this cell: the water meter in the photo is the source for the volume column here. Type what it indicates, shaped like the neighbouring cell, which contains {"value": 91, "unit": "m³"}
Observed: {"value": 216.9367, "unit": "m³"}
